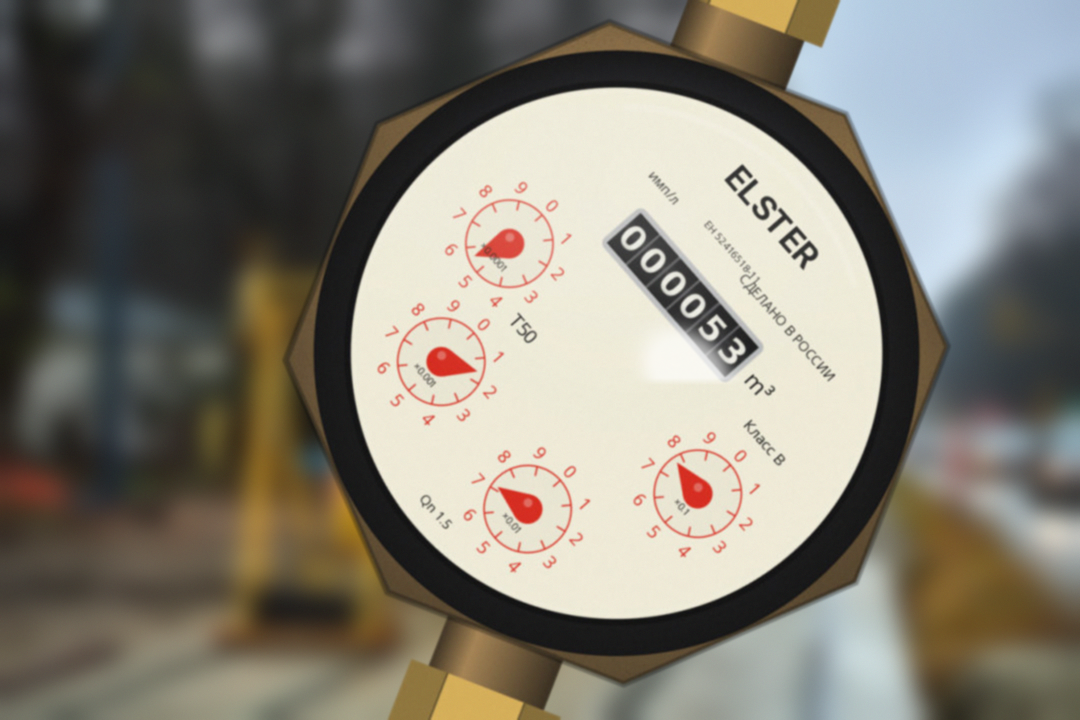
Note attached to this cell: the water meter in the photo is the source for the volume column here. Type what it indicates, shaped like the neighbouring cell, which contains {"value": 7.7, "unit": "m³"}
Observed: {"value": 53.7715, "unit": "m³"}
